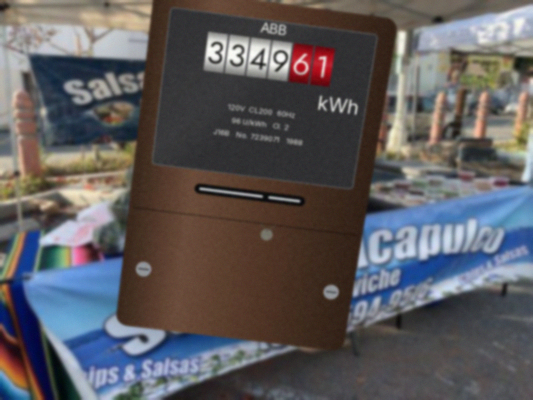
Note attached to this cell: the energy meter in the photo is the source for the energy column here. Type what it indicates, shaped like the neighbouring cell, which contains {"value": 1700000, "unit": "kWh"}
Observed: {"value": 3349.61, "unit": "kWh"}
